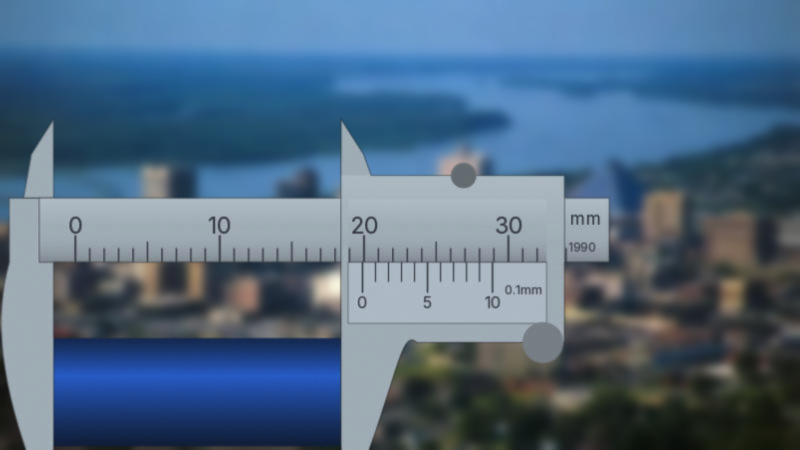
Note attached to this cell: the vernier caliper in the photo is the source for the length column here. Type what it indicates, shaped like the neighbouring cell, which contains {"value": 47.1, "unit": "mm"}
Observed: {"value": 19.9, "unit": "mm"}
